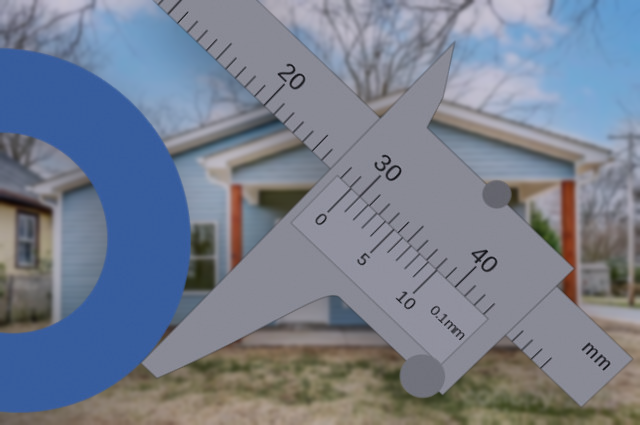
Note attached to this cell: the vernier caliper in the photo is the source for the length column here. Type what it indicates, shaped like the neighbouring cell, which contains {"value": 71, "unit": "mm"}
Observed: {"value": 29.1, "unit": "mm"}
